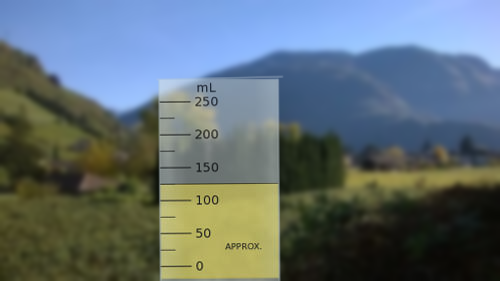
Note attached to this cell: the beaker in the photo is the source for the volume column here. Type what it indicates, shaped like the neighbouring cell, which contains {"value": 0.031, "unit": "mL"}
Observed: {"value": 125, "unit": "mL"}
